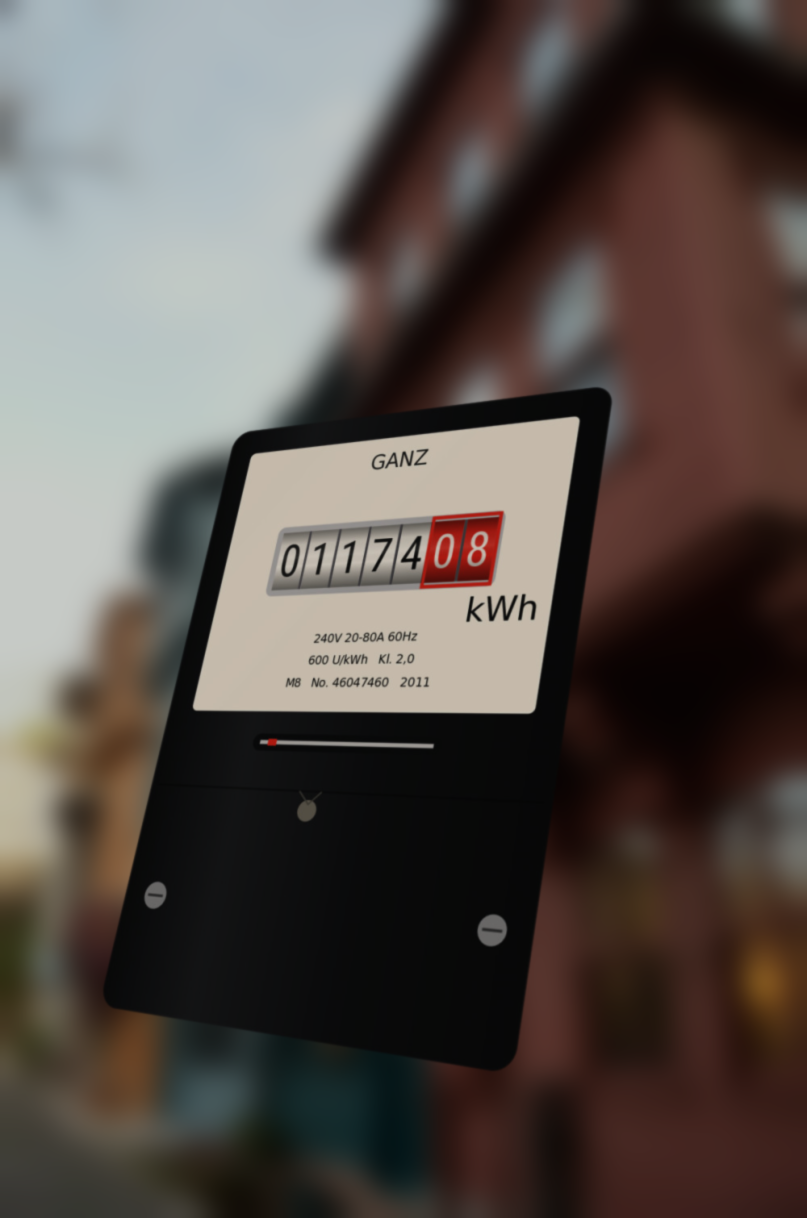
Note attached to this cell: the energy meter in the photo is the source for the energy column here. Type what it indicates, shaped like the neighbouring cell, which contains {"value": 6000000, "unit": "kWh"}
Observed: {"value": 1174.08, "unit": "kWh"}
